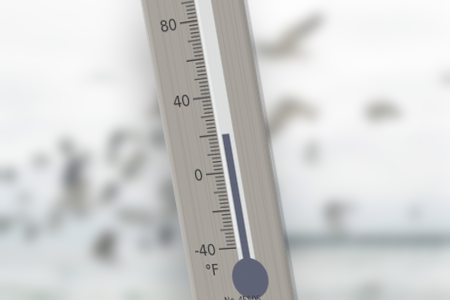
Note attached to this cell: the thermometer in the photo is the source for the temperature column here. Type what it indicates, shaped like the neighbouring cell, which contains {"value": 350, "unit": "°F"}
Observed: {"value": 20, "unit": "°F"}
